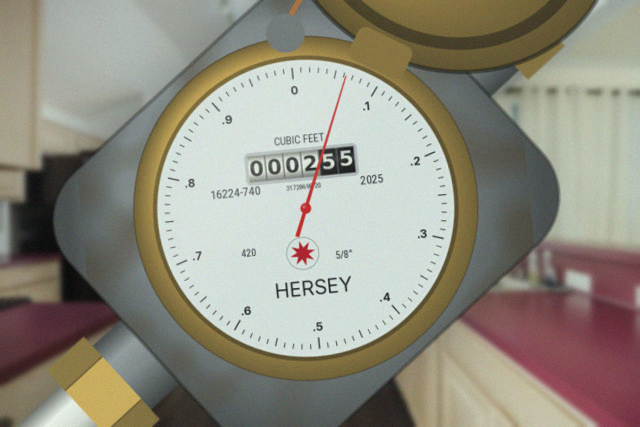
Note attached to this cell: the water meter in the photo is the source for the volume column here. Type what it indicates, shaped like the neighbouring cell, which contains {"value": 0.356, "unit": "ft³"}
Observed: {"value": 255.06, "unit": "ft³"}
